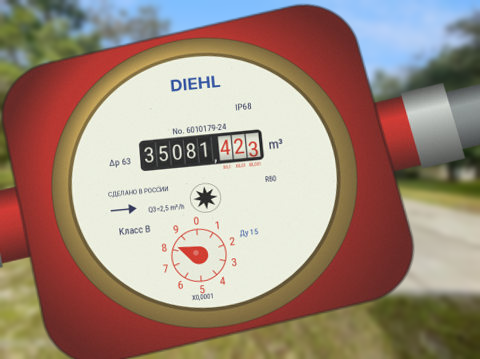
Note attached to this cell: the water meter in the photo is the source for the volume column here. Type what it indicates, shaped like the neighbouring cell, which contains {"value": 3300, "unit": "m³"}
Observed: {"value": 35081.4228, "unit": "m³"}
